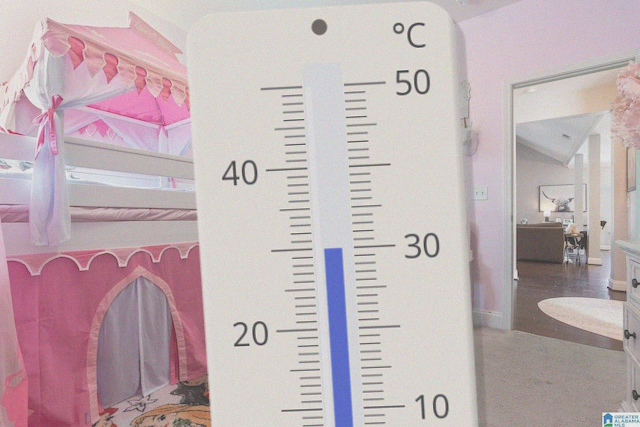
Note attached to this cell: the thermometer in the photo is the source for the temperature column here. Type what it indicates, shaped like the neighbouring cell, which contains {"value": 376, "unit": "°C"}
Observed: {"value": 30, "unit": "°C"}
